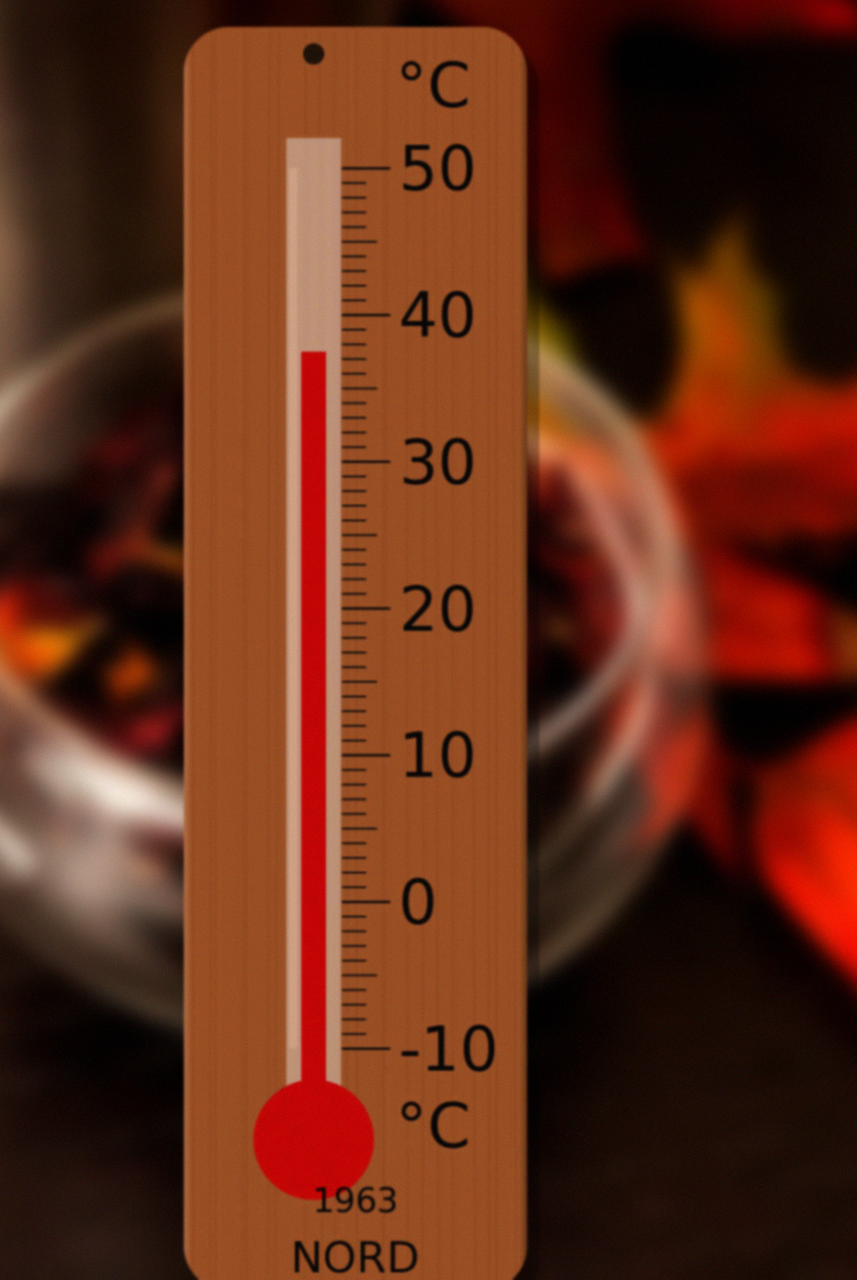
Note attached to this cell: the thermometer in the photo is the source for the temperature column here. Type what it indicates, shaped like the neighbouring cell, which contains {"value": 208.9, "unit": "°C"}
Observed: {"value": 37.5, "unit": "°C"}
